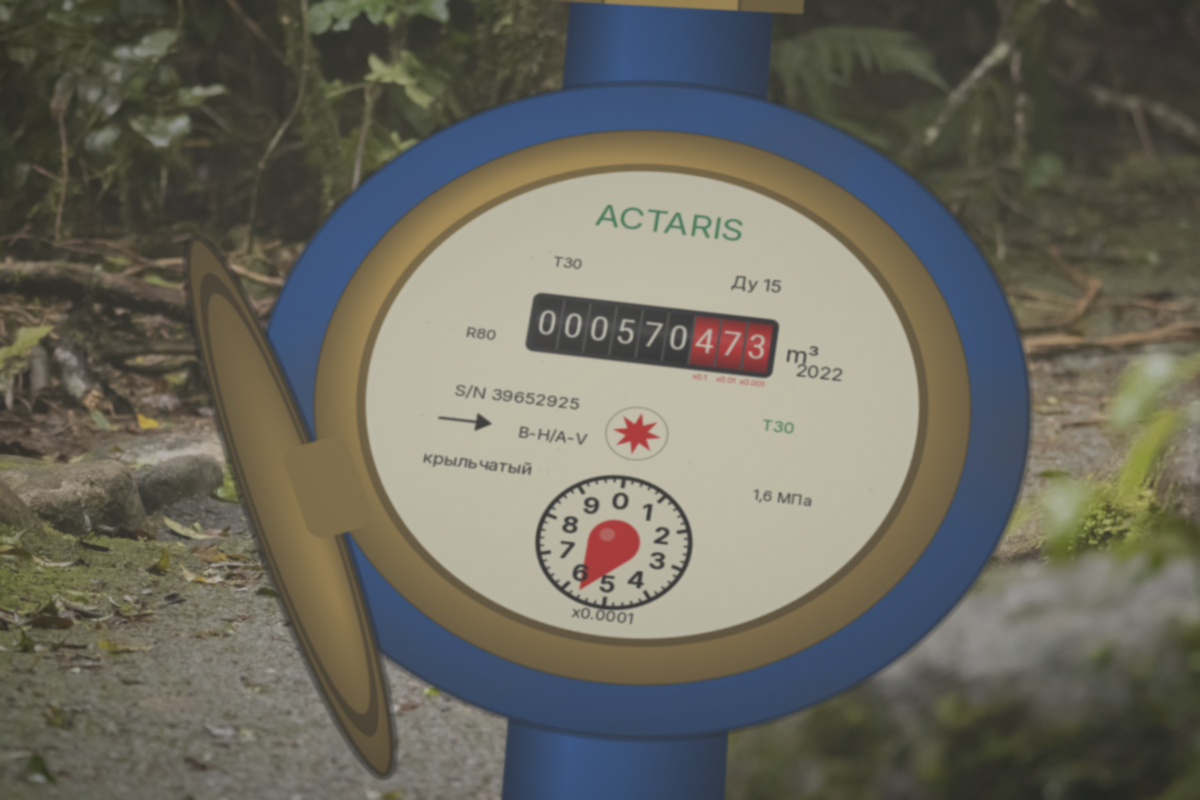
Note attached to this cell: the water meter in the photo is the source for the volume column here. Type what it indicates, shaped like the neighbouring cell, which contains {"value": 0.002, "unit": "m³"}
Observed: {"value": 570.4735, "unit": "m³"}
